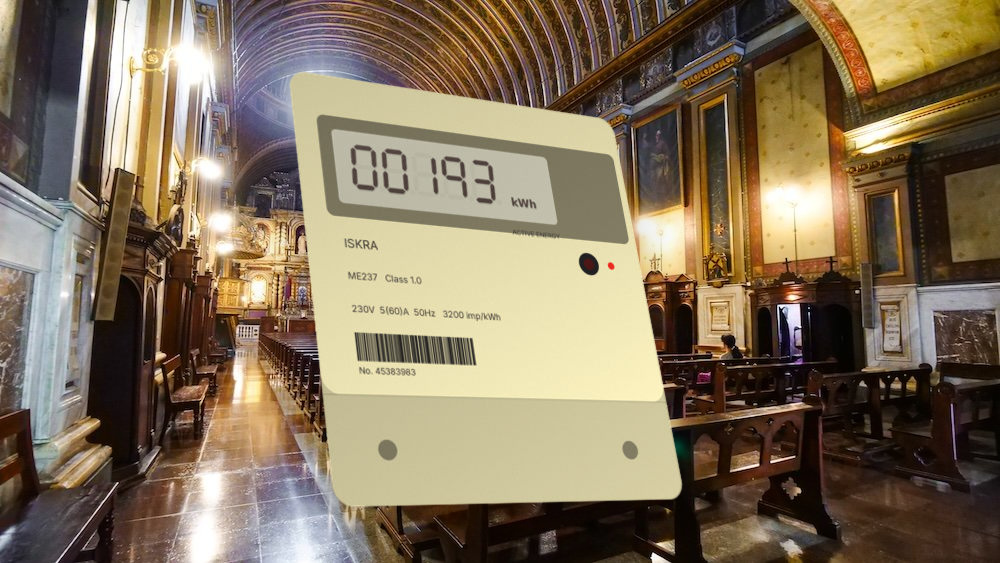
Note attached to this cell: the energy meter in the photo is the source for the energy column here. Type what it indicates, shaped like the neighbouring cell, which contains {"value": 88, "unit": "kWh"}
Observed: {"value": 193, "unit": "kWh"}
